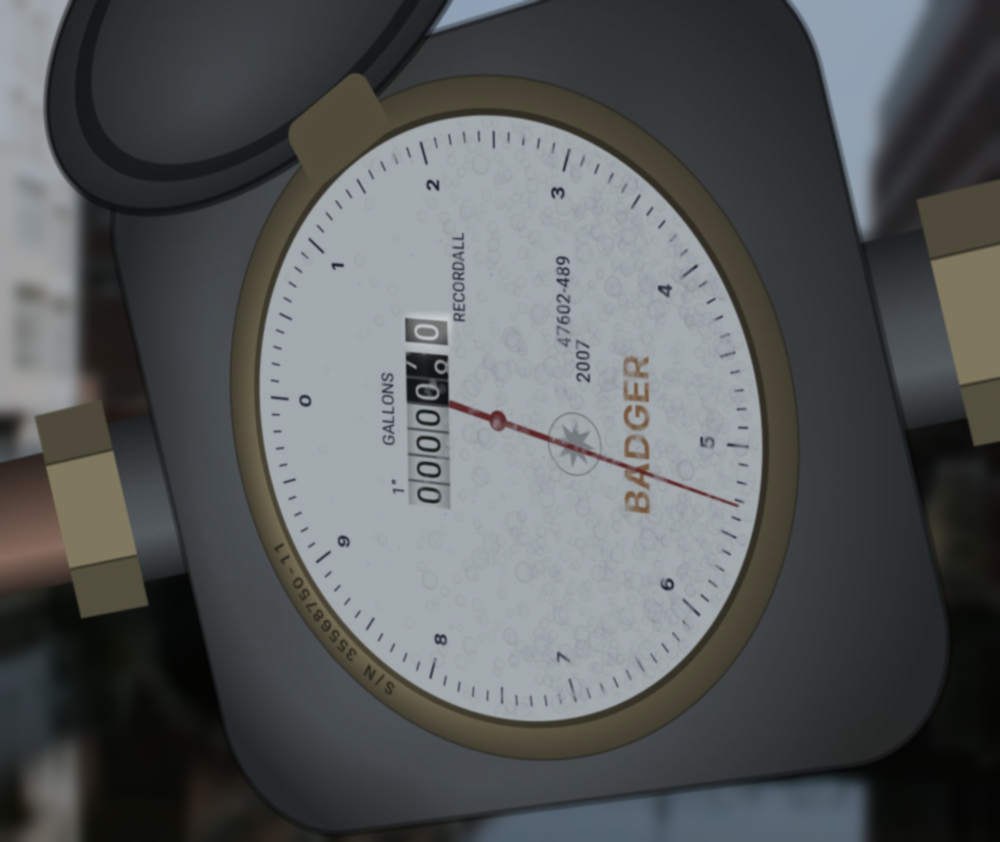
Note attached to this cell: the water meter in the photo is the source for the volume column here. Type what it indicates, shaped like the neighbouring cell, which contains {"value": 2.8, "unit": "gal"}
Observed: {"value": 75.3, "unit": "gal"}
